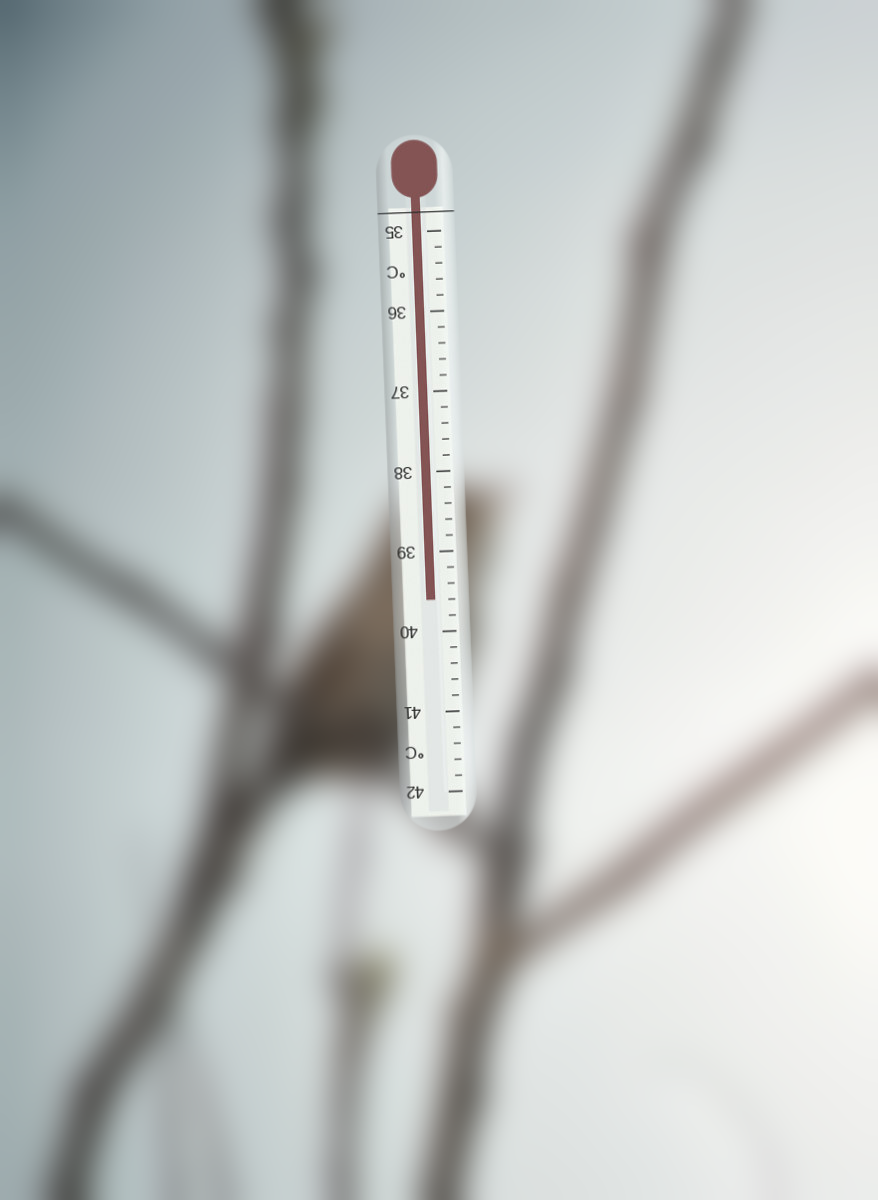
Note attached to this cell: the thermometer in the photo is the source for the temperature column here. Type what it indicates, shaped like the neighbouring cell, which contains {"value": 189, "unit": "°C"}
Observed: {"value": 39.6, "unit": "°C"}
